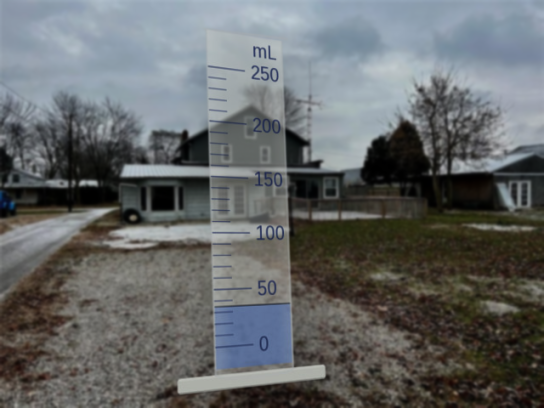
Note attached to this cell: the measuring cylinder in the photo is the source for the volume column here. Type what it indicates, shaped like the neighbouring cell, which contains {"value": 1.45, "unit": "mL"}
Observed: {"value": 35, "unit": "mL"}
